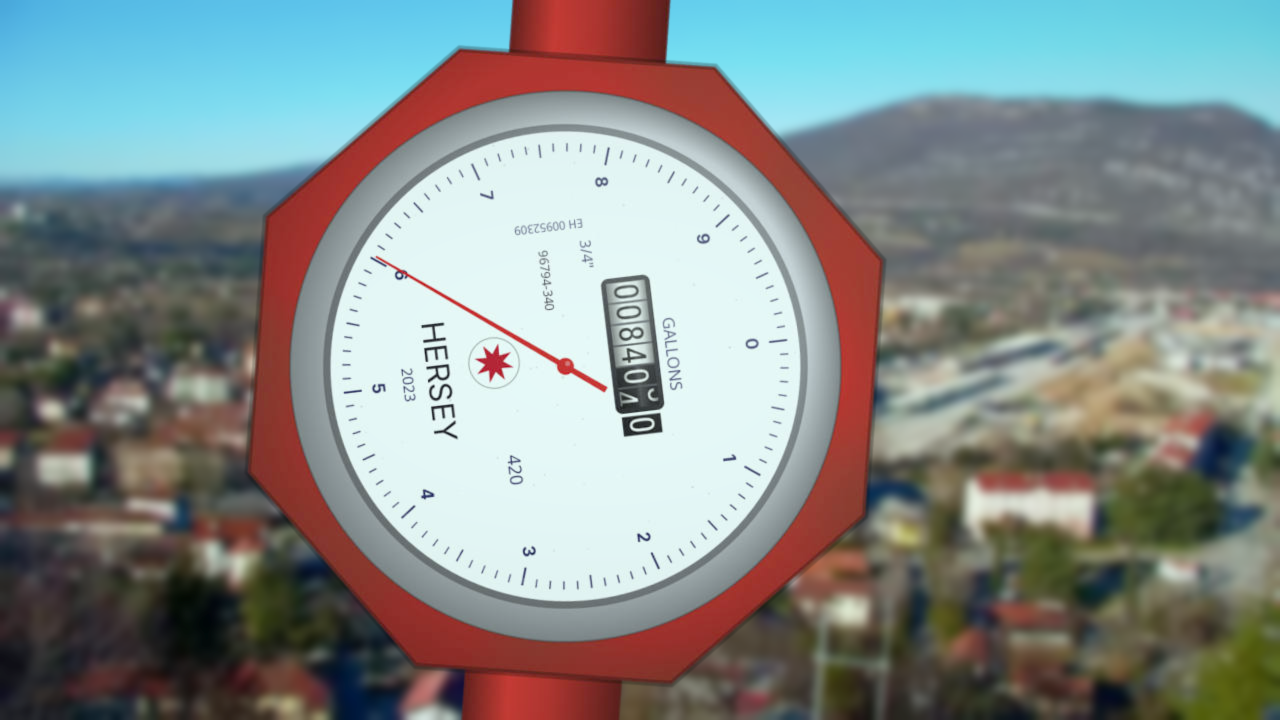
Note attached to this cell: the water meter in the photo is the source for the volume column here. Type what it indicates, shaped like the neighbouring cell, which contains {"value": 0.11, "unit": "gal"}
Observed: {"value": 84036.0, "unit": "gal"}
